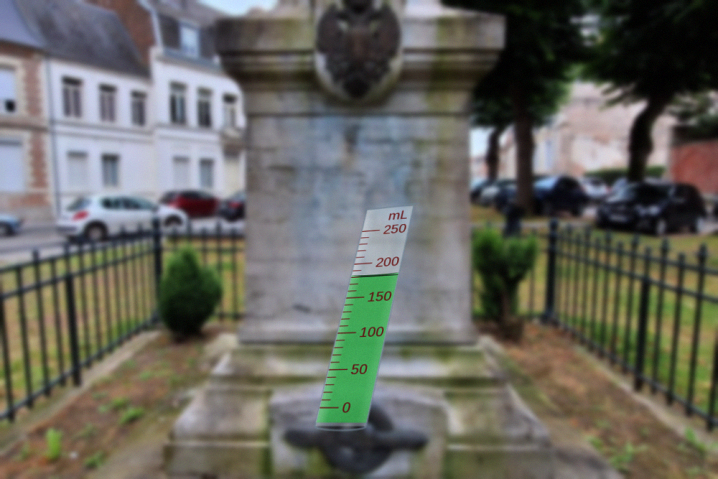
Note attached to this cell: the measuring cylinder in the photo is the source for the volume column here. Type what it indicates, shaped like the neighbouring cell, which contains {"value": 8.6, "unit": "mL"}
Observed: {"value": 180, "unit": "mL"}
